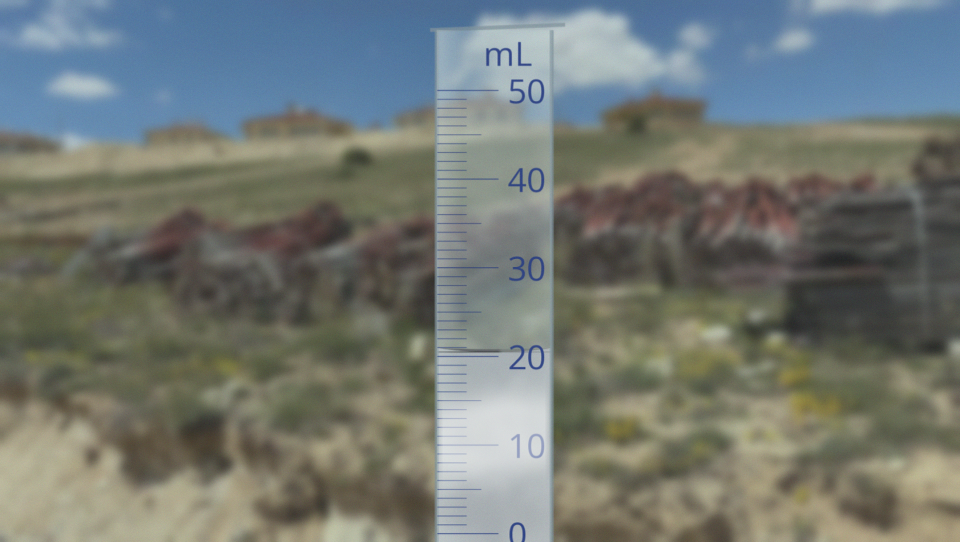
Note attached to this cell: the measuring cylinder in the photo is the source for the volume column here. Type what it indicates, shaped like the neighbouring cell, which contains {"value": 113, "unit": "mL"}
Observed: {"value": 20.5, "unit": "mL"}
